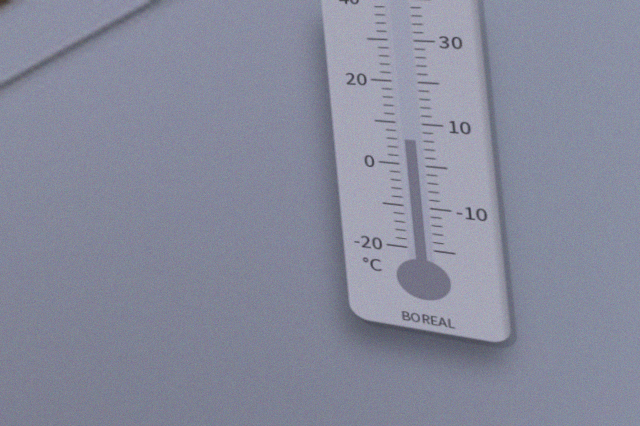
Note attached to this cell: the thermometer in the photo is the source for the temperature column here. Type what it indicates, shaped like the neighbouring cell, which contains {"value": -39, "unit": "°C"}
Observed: {"value": 6, "unit": "°C"}
